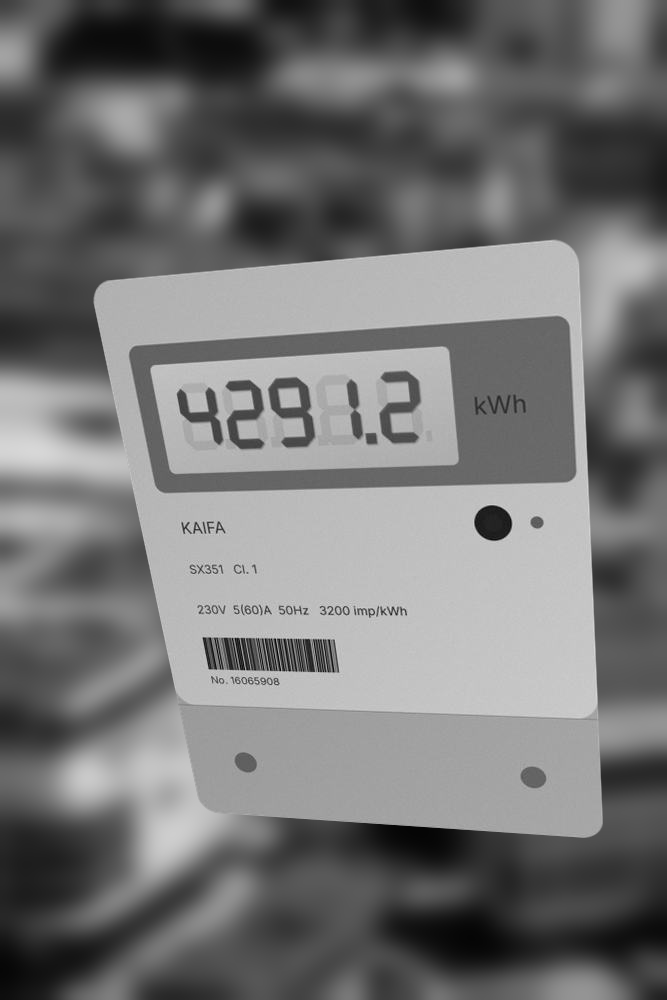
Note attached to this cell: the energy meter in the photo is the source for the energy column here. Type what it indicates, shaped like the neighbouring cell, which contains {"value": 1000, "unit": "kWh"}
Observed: {"value": 4291.2, "unit": "kWh"}
